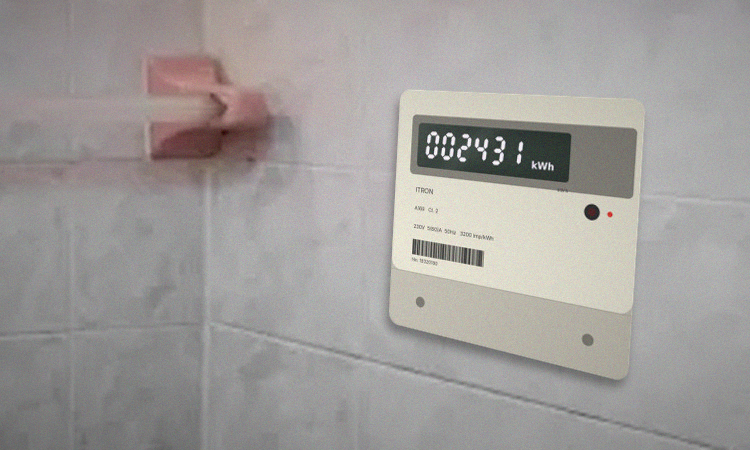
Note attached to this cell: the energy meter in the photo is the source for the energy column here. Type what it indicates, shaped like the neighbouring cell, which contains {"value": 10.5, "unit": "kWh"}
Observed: {"value": 2431, "unit": "kWh"}
